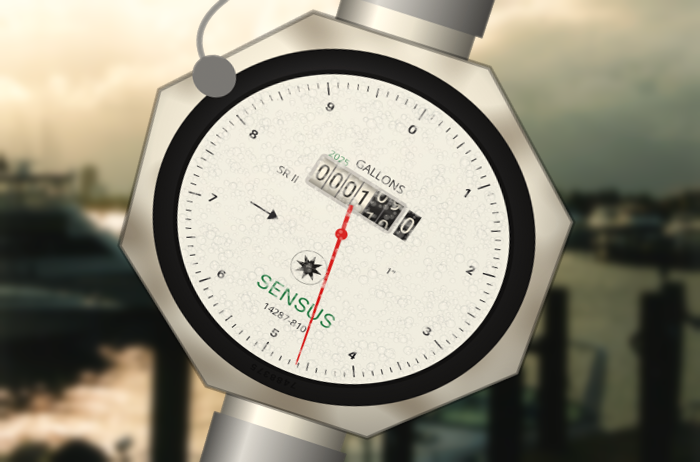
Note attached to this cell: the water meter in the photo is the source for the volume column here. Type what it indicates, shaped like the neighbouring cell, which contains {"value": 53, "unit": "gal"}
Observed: {"value": 1094.6, "unit": "gal"}
